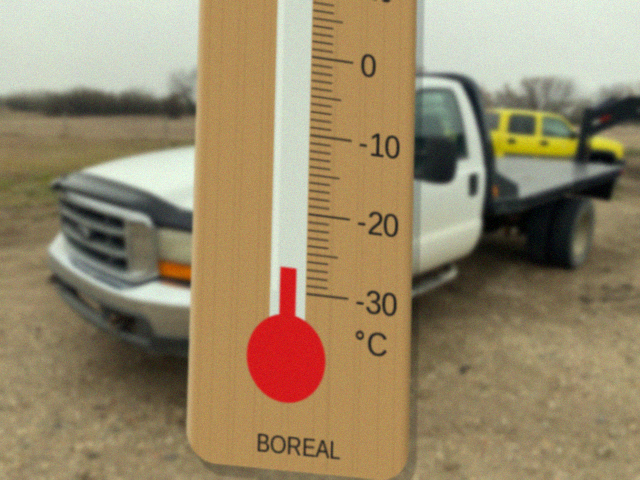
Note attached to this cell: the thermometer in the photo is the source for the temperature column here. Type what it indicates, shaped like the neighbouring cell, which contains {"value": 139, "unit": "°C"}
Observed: {"value": -27, "unit": "°C"}
